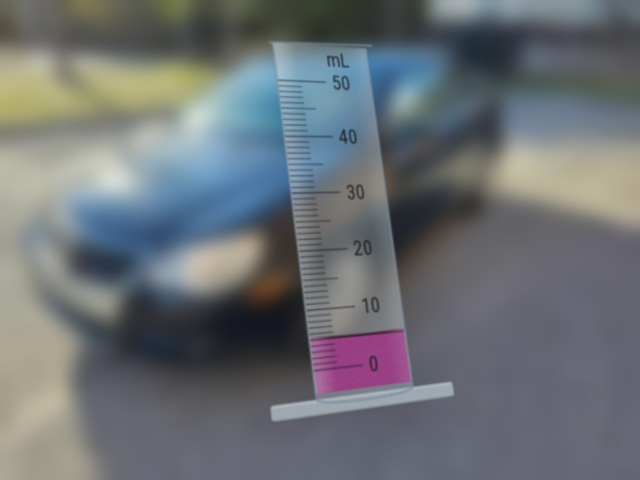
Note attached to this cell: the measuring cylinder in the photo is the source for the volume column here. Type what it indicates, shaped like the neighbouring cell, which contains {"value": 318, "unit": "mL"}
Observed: {"value": 5, "unit": "mL"}
